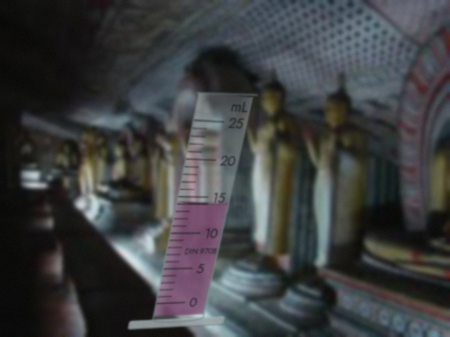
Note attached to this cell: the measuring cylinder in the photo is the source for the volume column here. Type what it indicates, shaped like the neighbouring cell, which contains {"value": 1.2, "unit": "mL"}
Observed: {"value": 14, "unit": "mL"}
